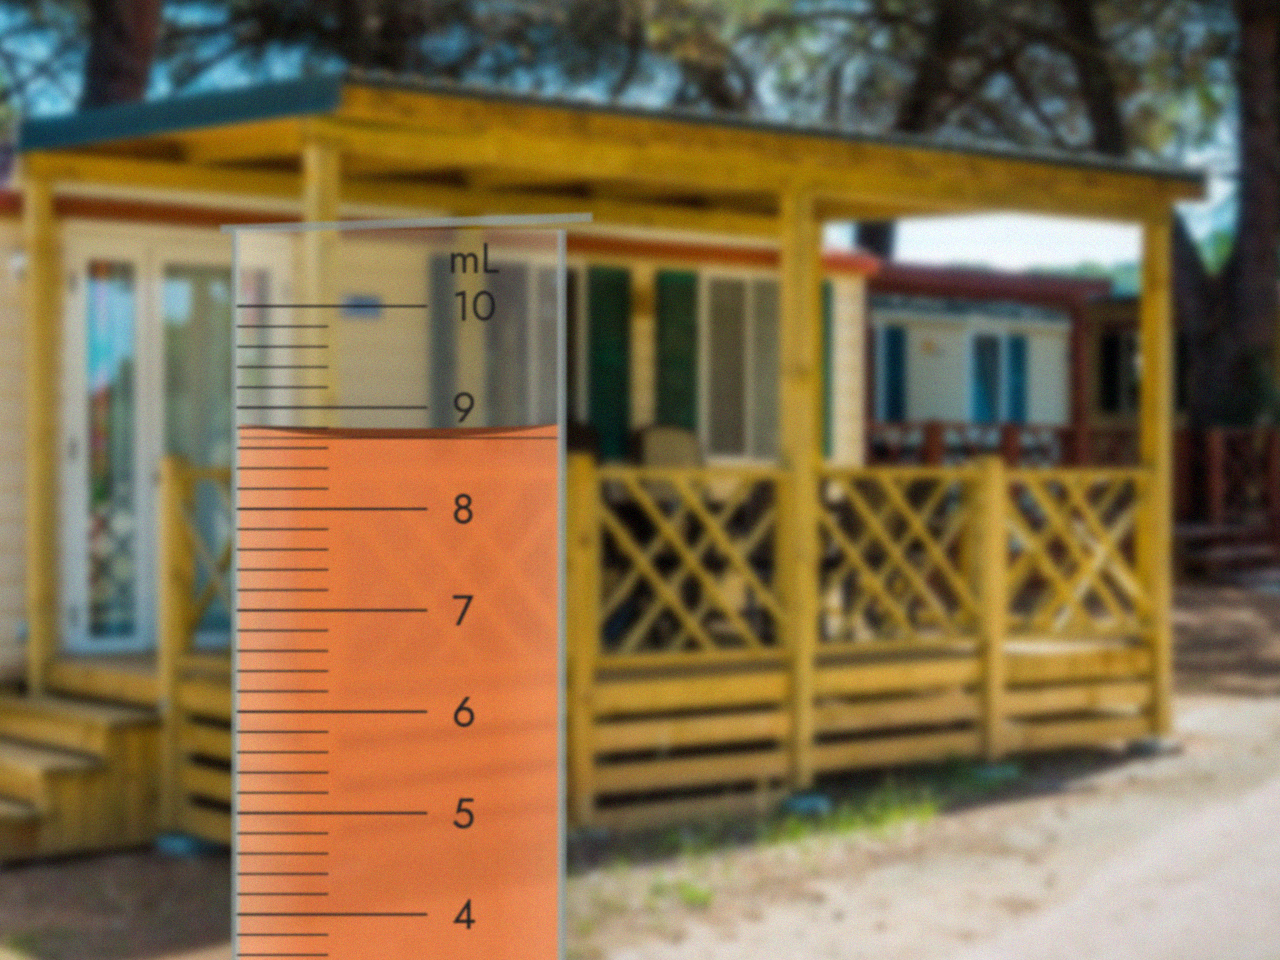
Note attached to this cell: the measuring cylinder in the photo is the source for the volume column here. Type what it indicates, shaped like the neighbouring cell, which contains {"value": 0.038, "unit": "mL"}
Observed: {"value": 8.7, "unit": "mL"}
